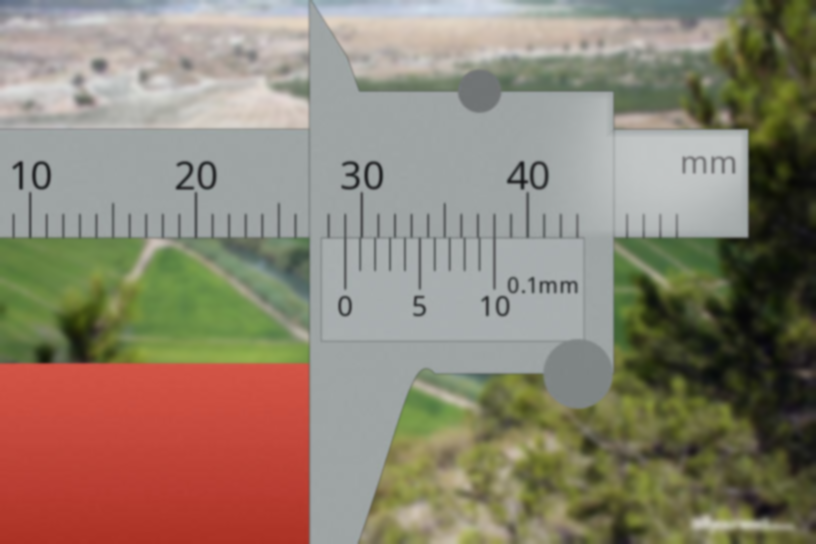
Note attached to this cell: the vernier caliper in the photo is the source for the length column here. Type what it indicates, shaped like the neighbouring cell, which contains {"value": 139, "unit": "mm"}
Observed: {"value": 29.0, "unit": "mm"}
